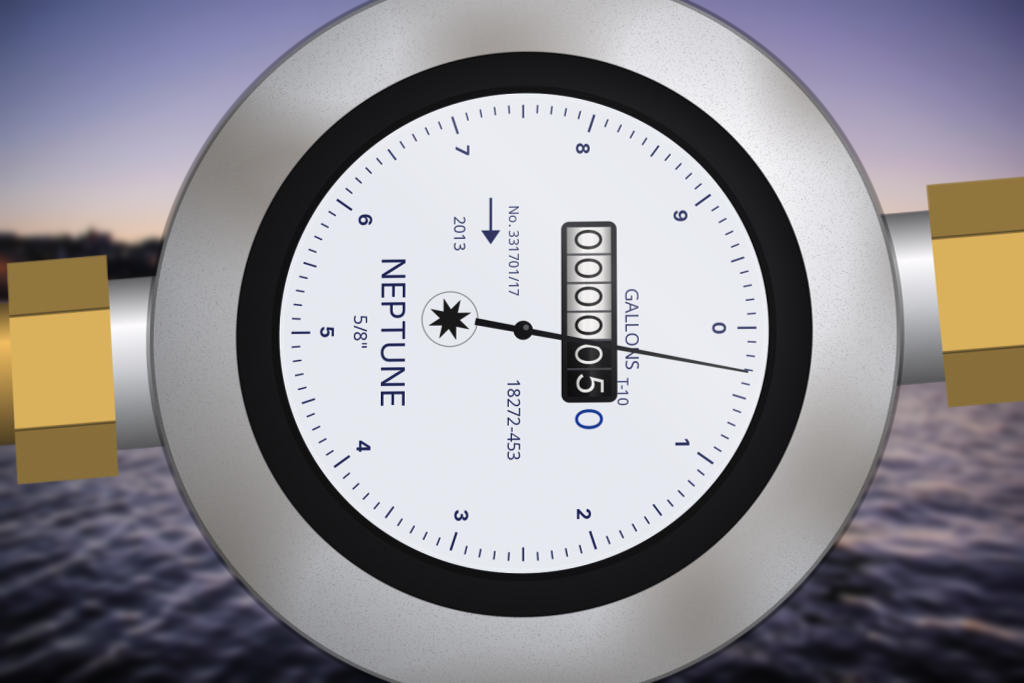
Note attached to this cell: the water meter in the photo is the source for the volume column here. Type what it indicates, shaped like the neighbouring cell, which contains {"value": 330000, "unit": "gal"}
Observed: {"value": 50.3, "unit": "gal"}
